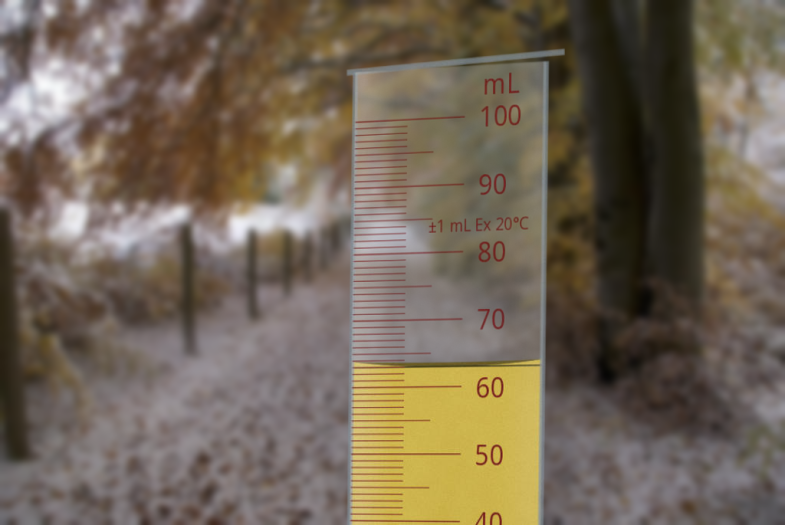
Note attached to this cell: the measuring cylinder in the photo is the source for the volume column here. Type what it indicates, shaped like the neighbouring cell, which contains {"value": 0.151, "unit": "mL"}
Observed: {"value": 63, "unit": "mL"}
